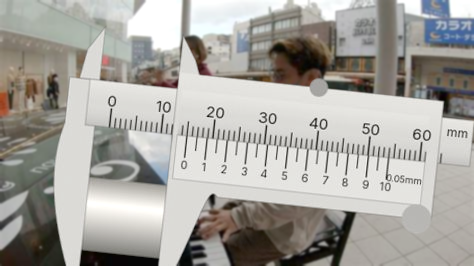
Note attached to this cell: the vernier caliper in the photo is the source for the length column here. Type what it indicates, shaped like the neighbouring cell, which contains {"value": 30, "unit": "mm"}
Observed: {"value": 15.0, "unit": "mm"}
